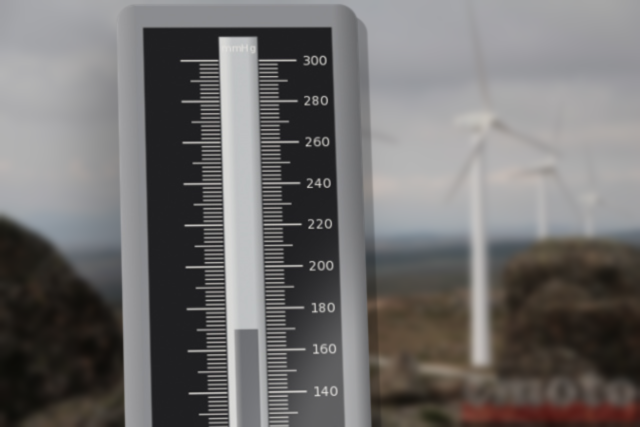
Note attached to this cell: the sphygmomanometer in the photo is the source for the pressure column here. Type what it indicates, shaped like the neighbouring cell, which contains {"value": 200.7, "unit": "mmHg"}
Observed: {"value": 170, "unit": "mmHg"}
